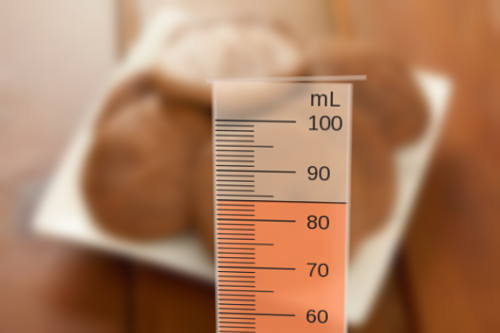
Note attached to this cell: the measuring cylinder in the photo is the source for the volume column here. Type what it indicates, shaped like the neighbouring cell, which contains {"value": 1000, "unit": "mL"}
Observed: {"value": 84, "unit": "mL"}
